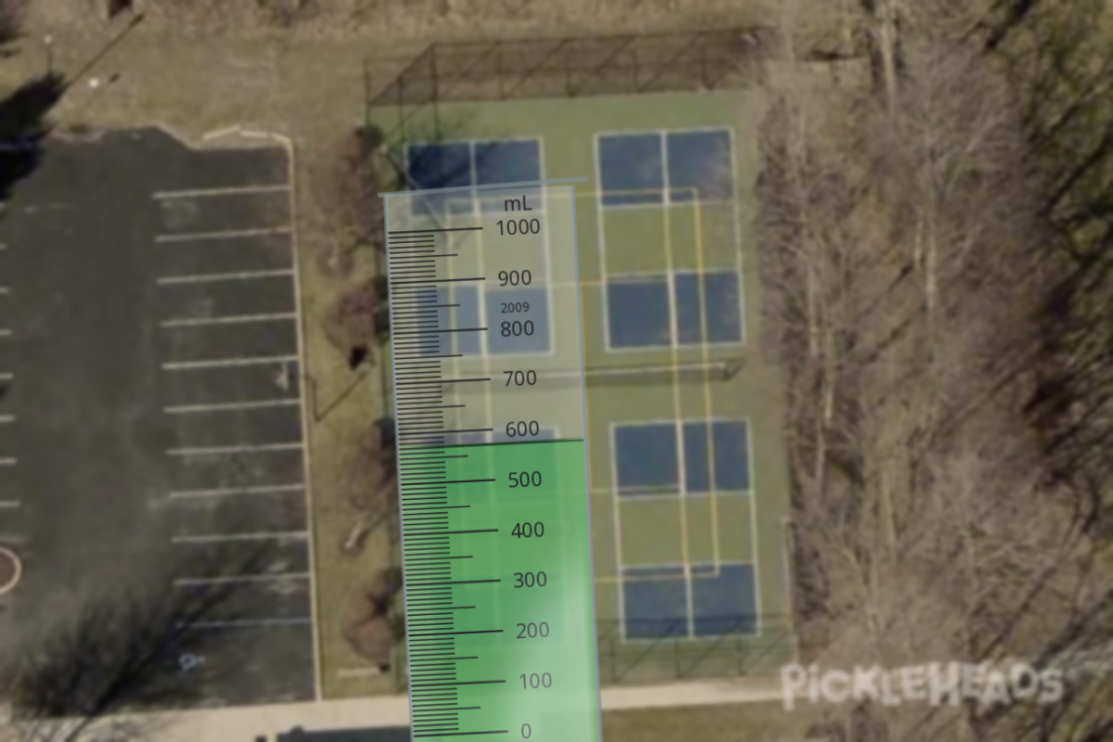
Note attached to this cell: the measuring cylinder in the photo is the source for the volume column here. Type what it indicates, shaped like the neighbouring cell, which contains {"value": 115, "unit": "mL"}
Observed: {"value": 570, "unit": "mL"}
